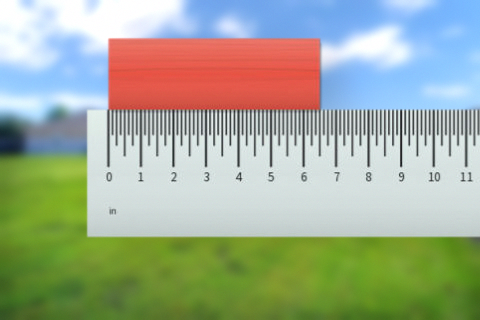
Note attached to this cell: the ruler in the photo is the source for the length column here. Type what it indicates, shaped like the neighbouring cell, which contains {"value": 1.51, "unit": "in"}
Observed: {"value": 6.5, "unit": "in"}
